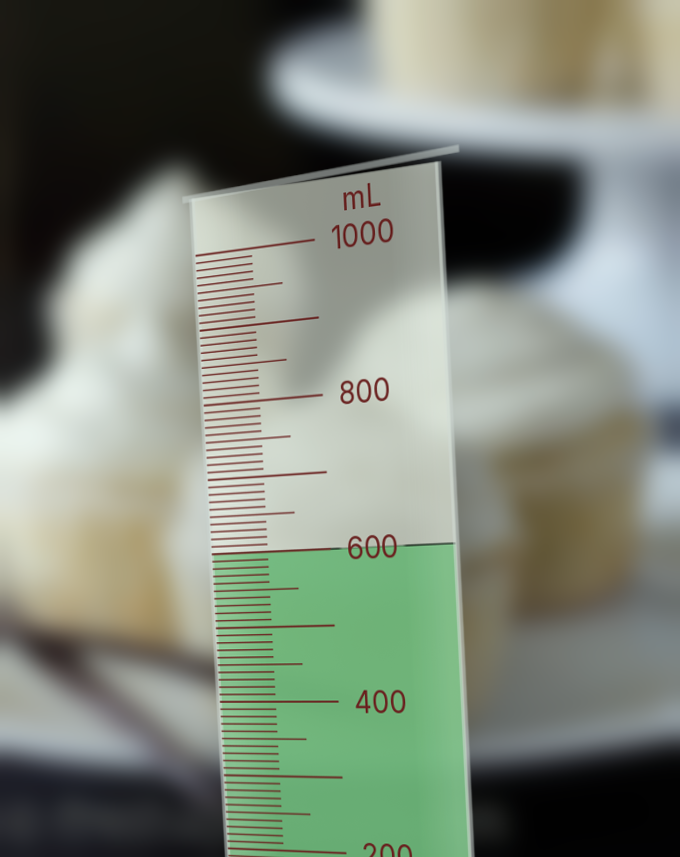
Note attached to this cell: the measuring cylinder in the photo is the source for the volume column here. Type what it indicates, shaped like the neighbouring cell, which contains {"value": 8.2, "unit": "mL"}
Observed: {"value": 600, "unit": "mL"}
